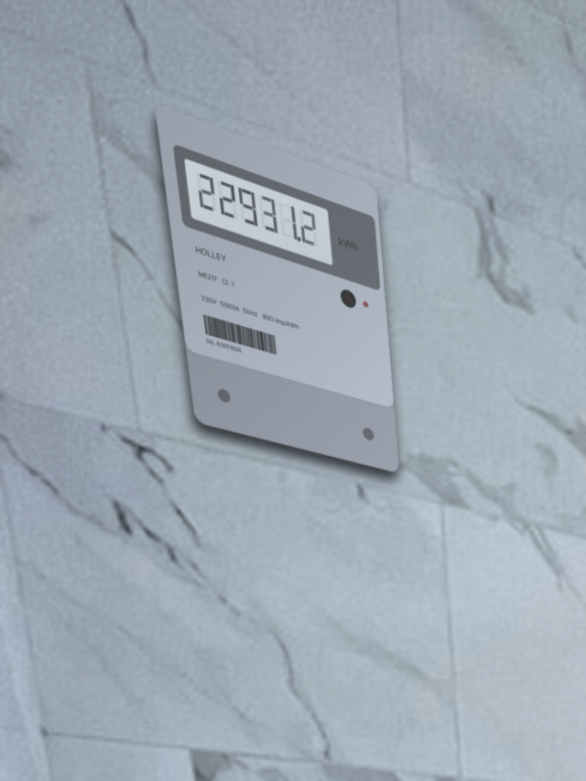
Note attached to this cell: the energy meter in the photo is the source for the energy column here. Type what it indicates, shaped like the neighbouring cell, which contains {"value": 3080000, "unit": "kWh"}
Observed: {"value": 22931.2, "unit": "kWh"}
